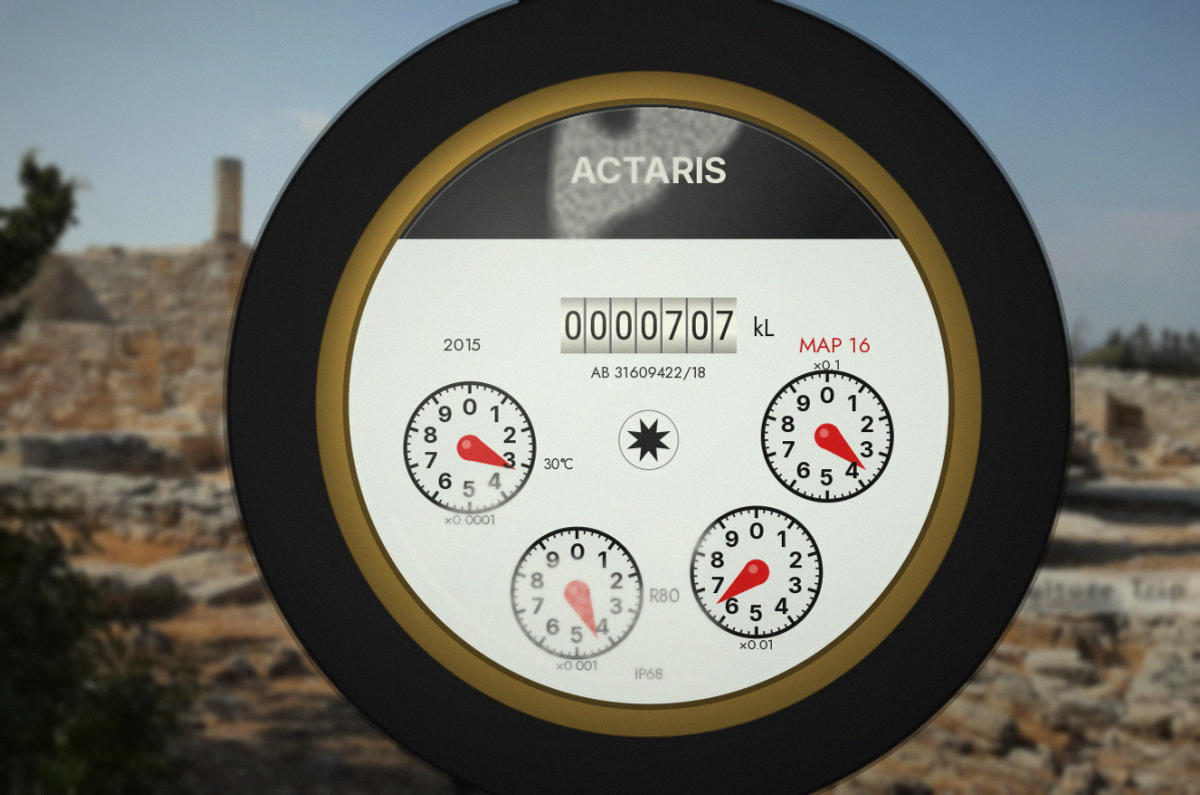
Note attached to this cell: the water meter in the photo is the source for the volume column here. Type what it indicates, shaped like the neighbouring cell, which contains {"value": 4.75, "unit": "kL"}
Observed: {"value": 707.3643, "unit": "kL"}
